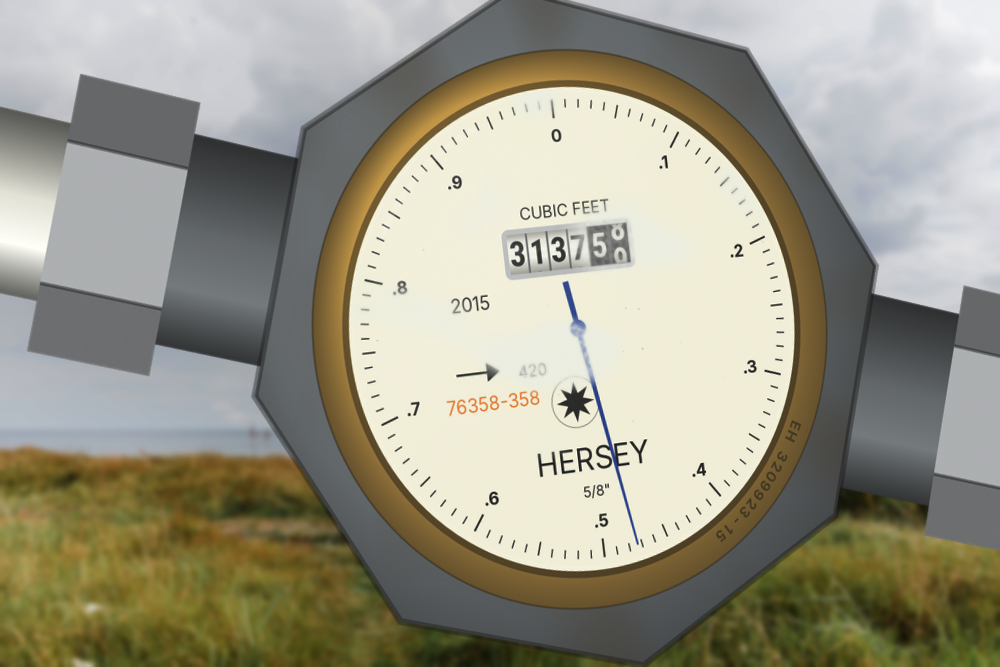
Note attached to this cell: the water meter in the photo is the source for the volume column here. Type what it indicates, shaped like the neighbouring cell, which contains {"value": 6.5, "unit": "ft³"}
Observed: {"value": 313758.47, "unit": "ft³"}
